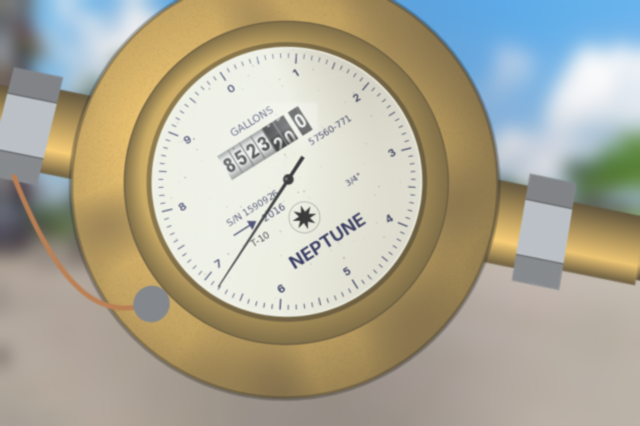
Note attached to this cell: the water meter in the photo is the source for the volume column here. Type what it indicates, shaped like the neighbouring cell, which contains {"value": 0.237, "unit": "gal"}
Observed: {"value": 8523196.8, "unit": "gal"}
